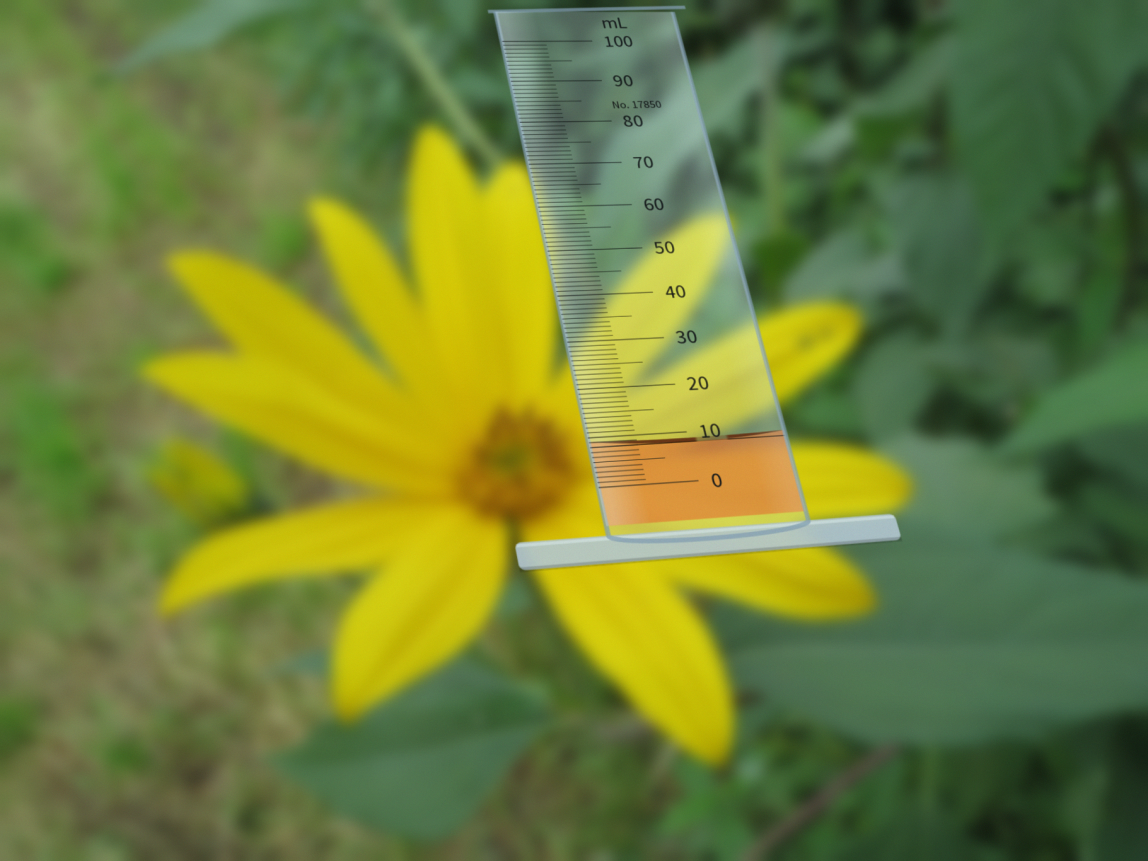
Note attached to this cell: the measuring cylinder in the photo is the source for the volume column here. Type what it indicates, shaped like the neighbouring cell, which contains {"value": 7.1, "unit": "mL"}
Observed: {"value": 8, "unit": "mL"}
